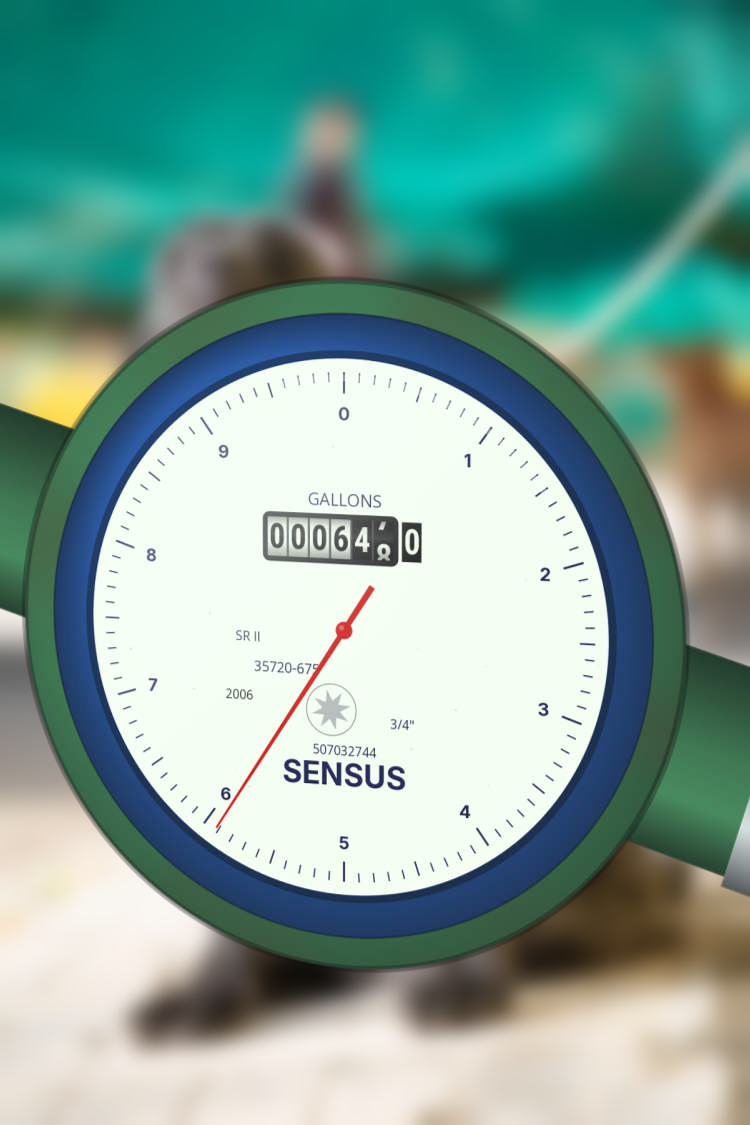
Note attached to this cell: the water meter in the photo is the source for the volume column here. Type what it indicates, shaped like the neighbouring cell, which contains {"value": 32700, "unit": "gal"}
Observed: {"value": 6475.9, "unit": "gal"}
